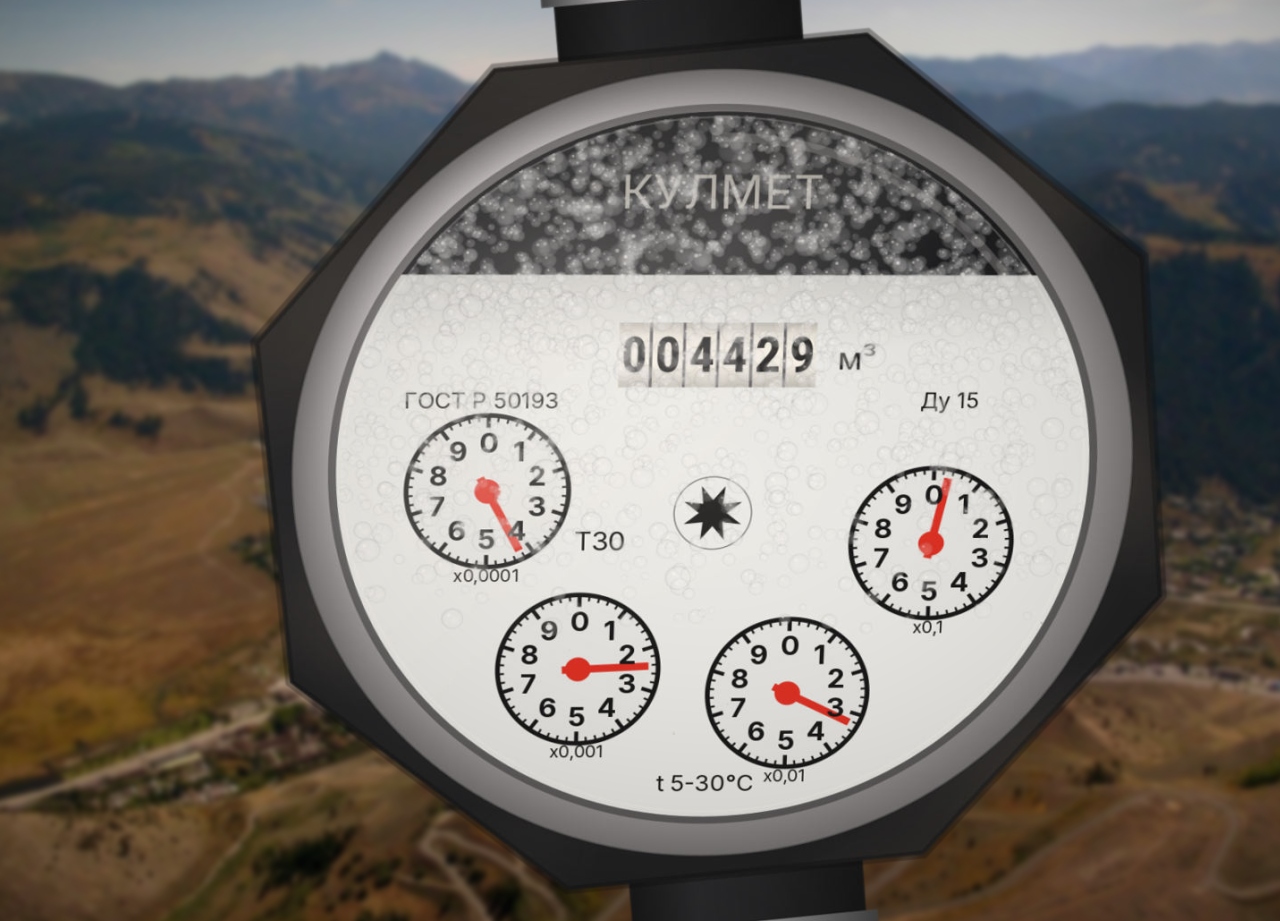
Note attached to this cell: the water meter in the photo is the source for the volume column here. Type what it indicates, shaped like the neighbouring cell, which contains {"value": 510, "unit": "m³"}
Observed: {"value": 4429.0324, "unit": "m³"}
